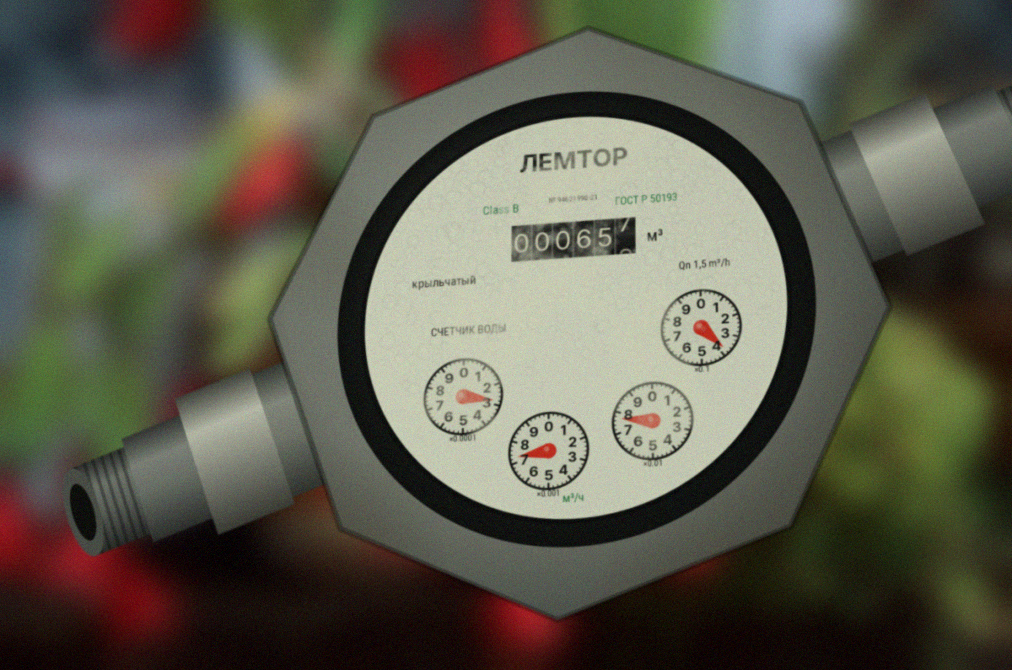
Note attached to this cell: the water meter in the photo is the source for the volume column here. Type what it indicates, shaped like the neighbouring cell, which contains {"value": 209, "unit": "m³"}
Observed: {"value": 657.3772, "unit": "m³"}
